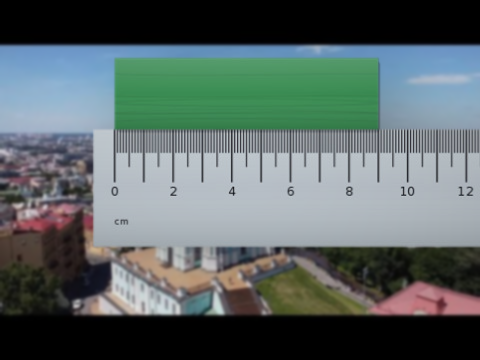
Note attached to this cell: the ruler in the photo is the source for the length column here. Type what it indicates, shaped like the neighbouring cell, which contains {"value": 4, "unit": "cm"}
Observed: {"value": 9, "unit": "cm"}
